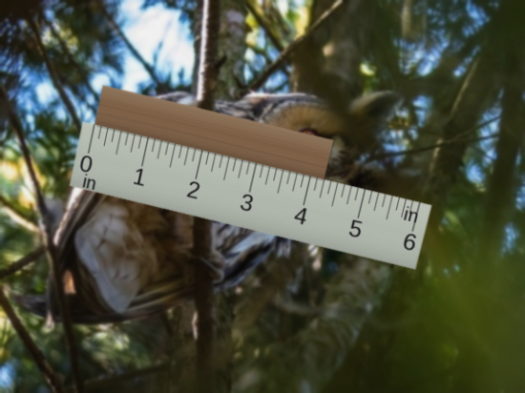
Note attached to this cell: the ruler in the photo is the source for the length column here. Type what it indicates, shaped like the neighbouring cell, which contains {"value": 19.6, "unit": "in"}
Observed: {"value": 4.25, "unit": "in"}
